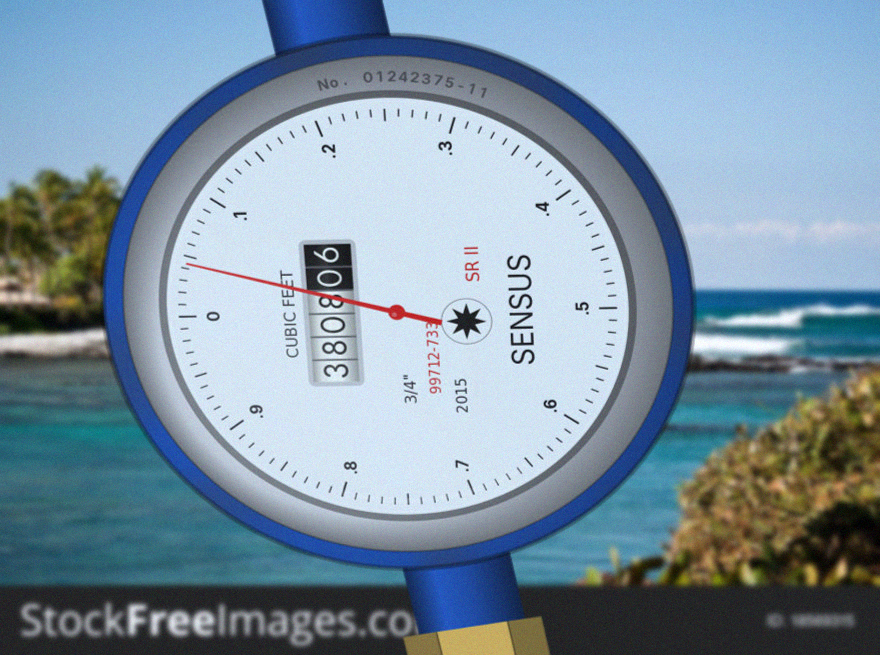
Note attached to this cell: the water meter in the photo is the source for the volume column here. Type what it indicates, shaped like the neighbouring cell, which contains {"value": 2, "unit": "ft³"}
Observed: {"value": 380806.04, "unit": "ft³"}
